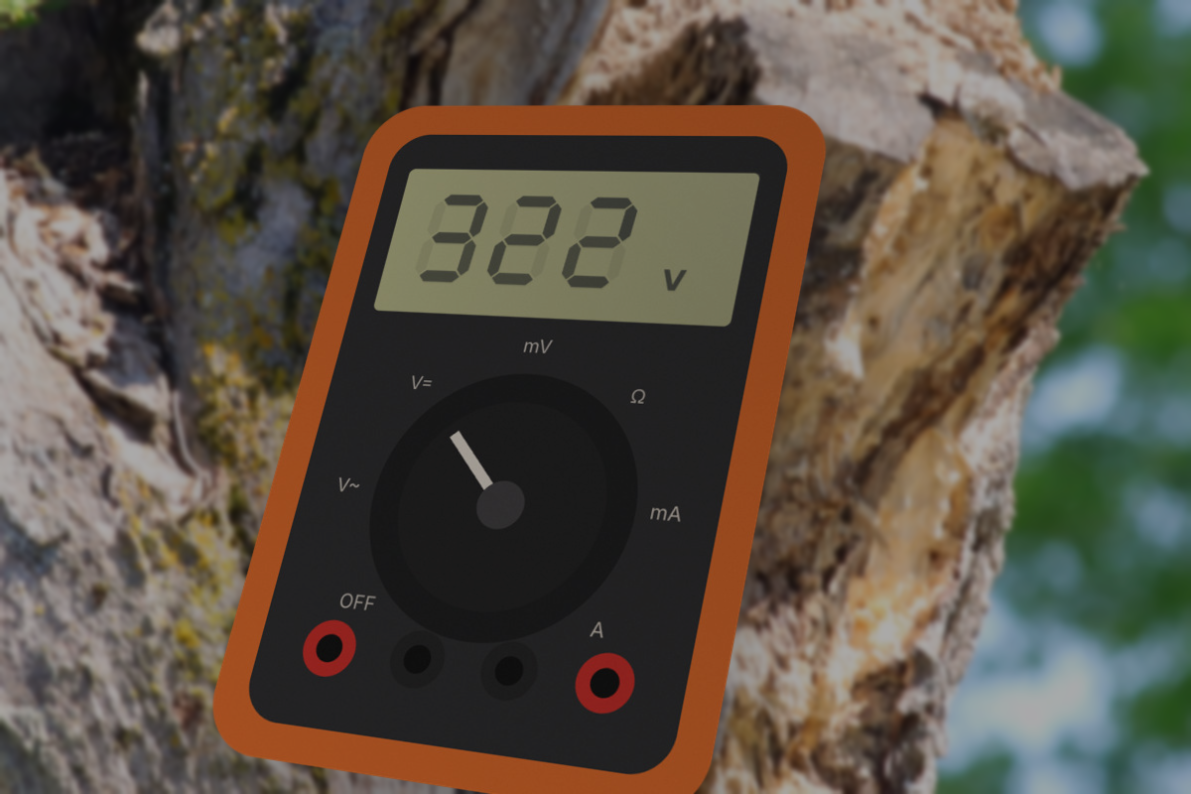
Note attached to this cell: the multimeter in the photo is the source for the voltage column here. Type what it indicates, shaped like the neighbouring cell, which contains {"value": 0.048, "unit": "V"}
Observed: {"value": 322, "unit": "V"}
